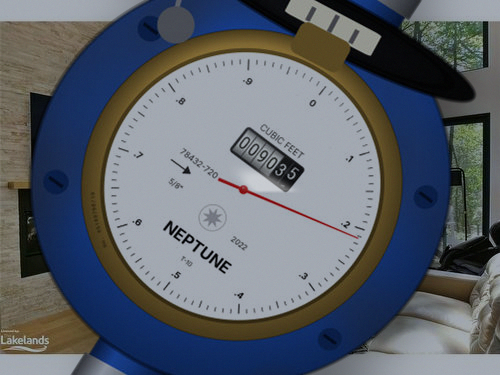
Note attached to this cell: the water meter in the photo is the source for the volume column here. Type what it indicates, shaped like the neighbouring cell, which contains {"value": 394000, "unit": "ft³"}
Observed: {"value": 9035.21, "unit": "ft³"}
